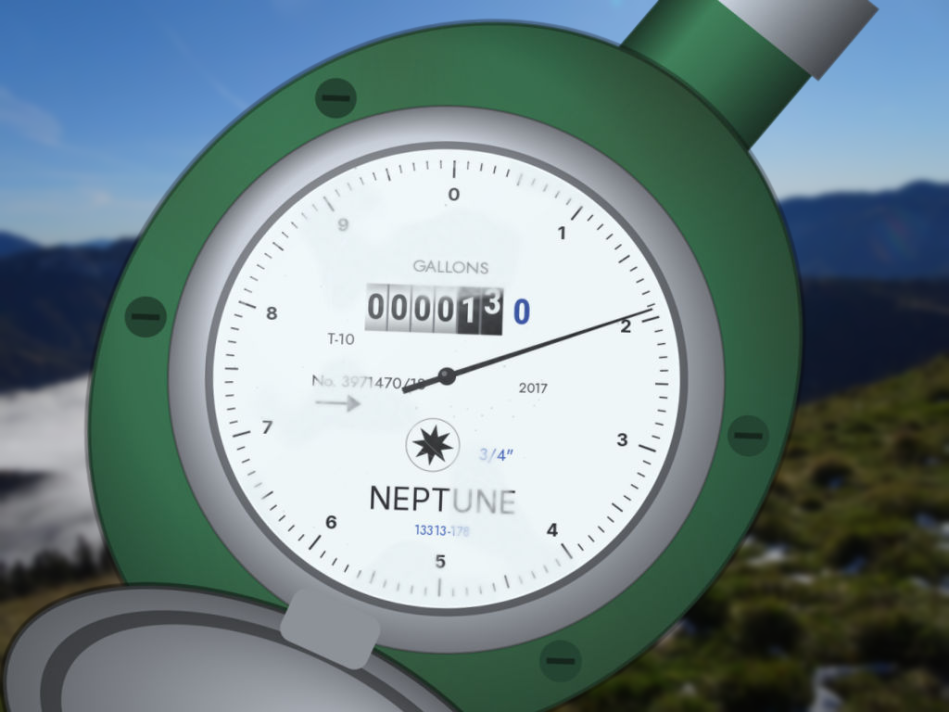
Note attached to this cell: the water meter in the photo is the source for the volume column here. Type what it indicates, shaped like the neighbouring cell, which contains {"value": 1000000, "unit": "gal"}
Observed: {"value": 131.9, "unit": "gal"}
